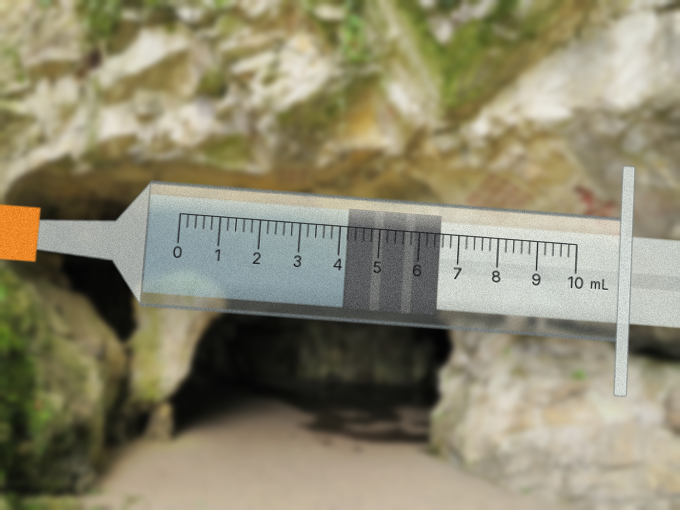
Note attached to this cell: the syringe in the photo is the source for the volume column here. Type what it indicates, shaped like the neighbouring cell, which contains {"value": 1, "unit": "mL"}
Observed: {"value": 4.2, "unit": "mL"}
